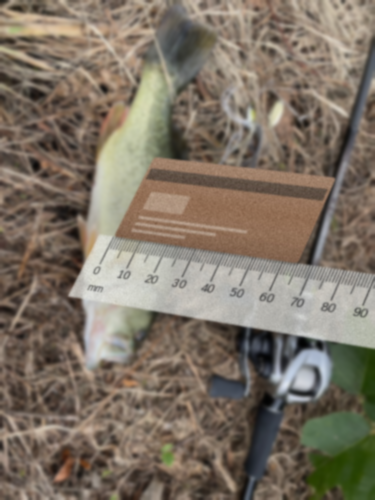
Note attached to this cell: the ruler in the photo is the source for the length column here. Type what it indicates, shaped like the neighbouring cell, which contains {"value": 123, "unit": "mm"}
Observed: {"value": 65, "unit": "mm"}
